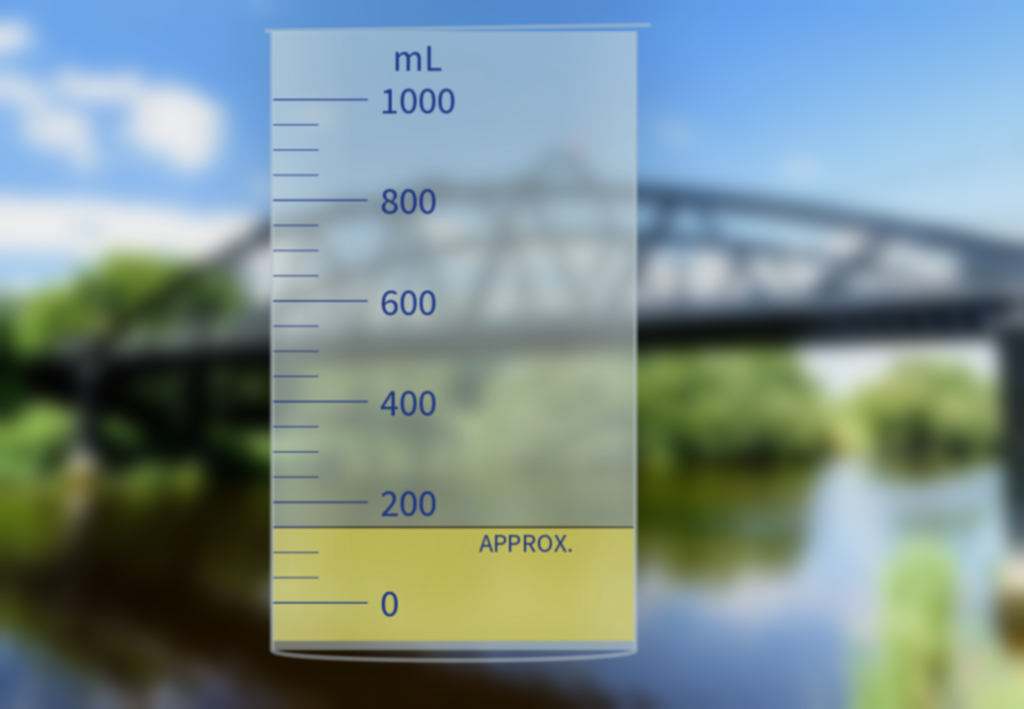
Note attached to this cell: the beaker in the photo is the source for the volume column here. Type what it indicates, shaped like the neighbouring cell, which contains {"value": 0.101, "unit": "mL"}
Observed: {"value": 150, "unit": "mL"}
